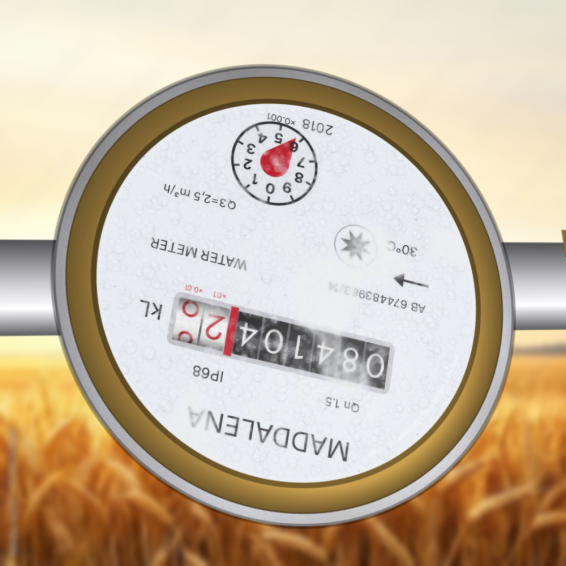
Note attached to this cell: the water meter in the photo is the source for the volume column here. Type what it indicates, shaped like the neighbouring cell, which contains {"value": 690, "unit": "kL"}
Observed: {"value": 84104.285, "unit": "kL"}
